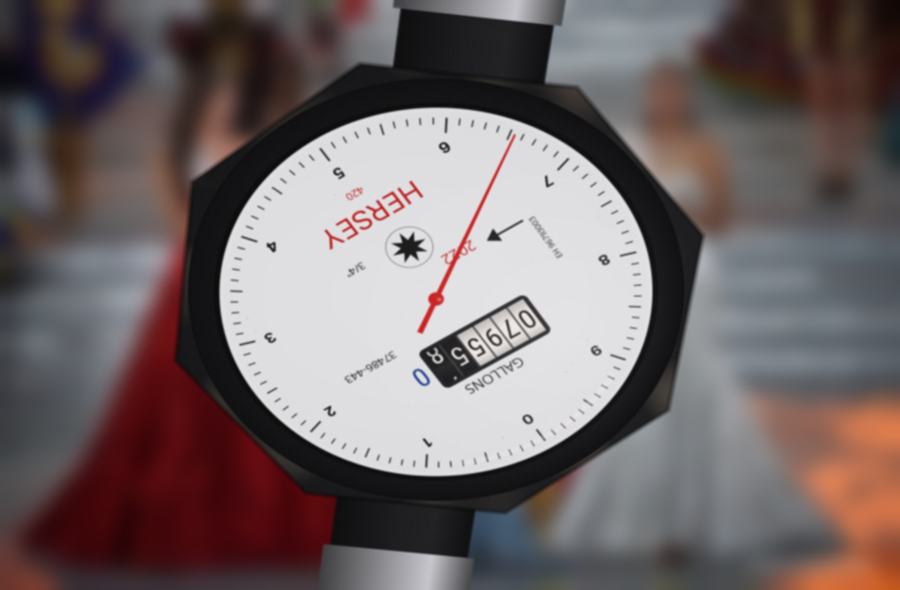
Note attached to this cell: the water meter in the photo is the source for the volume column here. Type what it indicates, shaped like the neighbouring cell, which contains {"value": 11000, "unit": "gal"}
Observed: {"value": 795576.5, "unit": "gal"}
